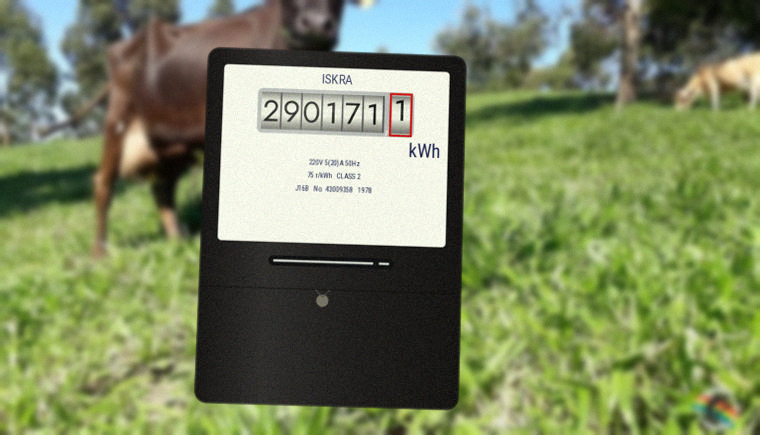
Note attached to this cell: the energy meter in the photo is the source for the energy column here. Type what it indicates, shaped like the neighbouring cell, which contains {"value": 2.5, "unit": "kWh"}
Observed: {"value": 290171.1, "unit": "kWh"}
